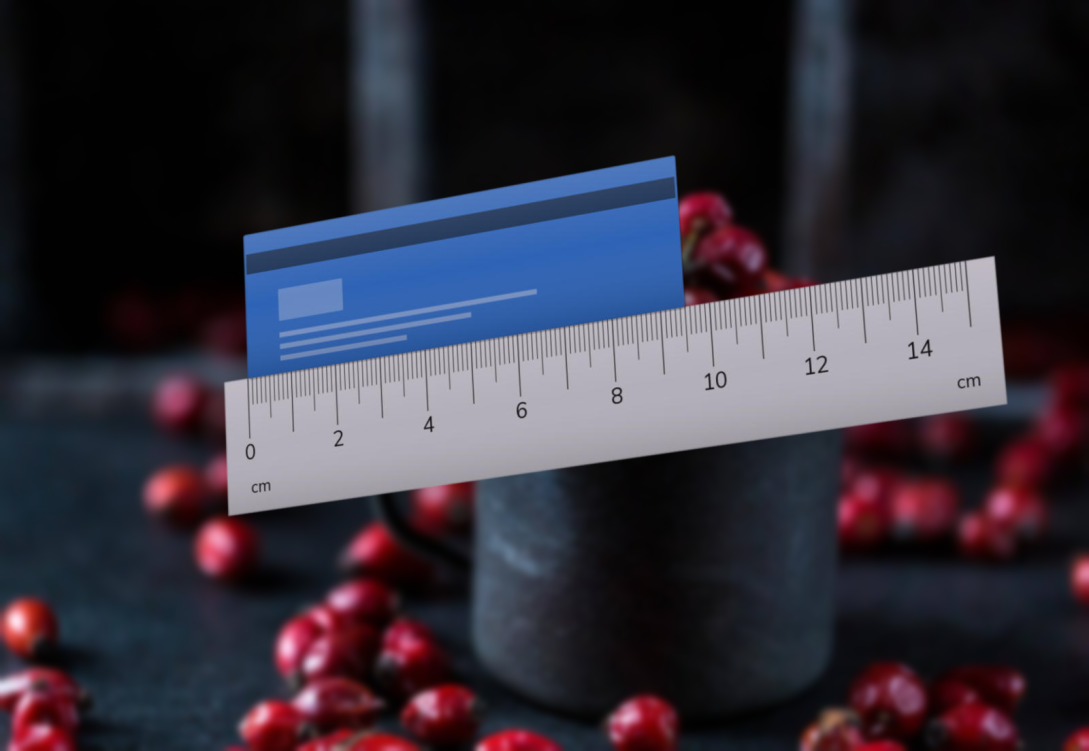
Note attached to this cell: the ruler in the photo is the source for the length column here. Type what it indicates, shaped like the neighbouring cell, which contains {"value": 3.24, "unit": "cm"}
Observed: {"value": 9.5, "unit": "cm"}
